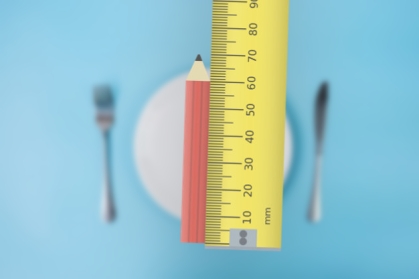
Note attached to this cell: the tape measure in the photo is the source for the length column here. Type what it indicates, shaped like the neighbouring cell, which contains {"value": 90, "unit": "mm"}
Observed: {"value": 70, "unit": "mm"}
